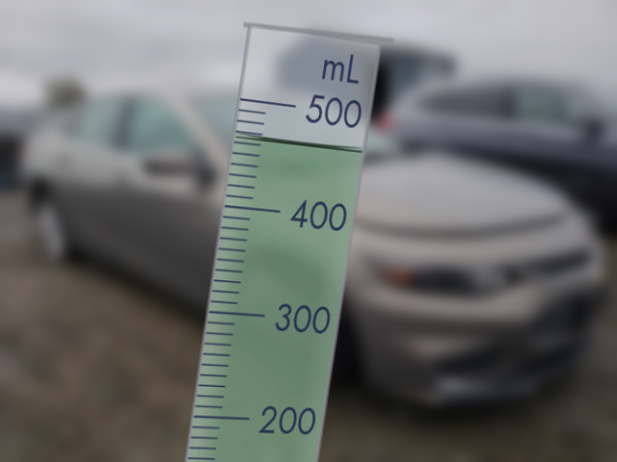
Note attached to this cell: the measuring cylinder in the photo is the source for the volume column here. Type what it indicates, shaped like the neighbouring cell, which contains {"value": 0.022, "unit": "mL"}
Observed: {"value": 465, "unit": "mL"}
